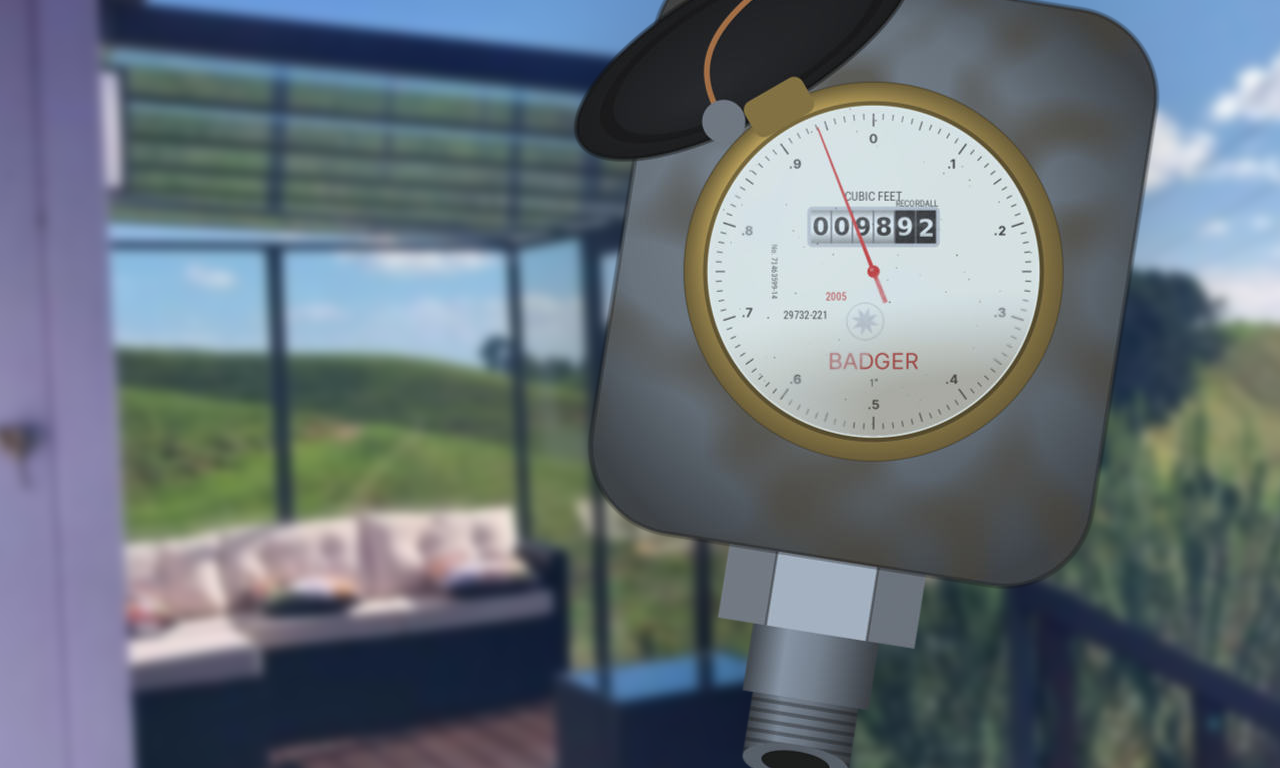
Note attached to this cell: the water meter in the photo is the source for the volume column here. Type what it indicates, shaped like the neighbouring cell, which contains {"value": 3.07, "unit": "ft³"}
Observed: {"value": 9891.94, "unit": "ft³"}
